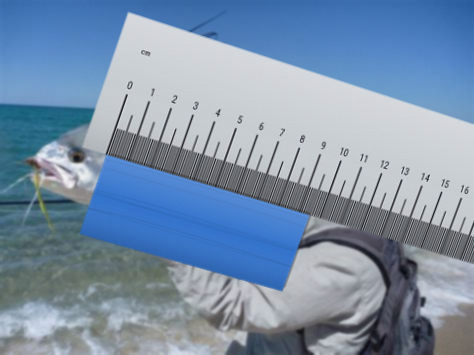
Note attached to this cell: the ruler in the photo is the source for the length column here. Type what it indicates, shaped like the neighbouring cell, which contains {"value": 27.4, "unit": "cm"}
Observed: {"value": 9.5, "unit": "cm"}
